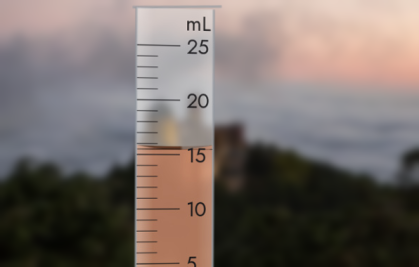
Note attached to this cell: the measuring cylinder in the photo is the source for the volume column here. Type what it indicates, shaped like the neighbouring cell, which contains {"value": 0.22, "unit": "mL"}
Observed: {"value": 15.5, "unit": "mL"}
